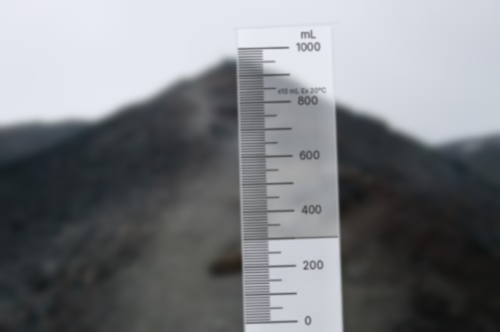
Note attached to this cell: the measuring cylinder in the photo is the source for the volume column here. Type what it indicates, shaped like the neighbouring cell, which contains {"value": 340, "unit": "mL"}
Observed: {"value": 300, "unit": "mL"}
